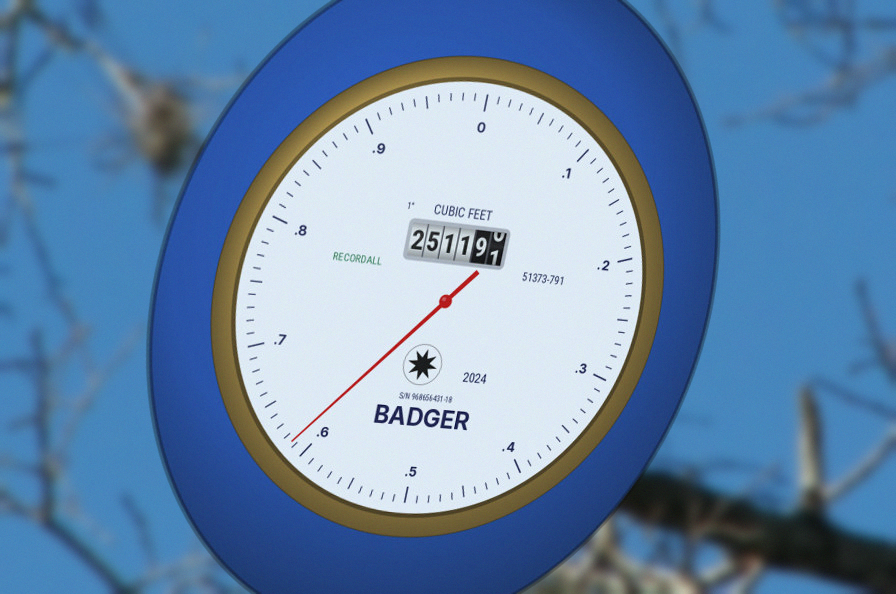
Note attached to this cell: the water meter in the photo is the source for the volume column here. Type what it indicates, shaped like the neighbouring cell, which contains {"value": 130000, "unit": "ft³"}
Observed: {"value": 251190.61, "unit": "ft³"}
